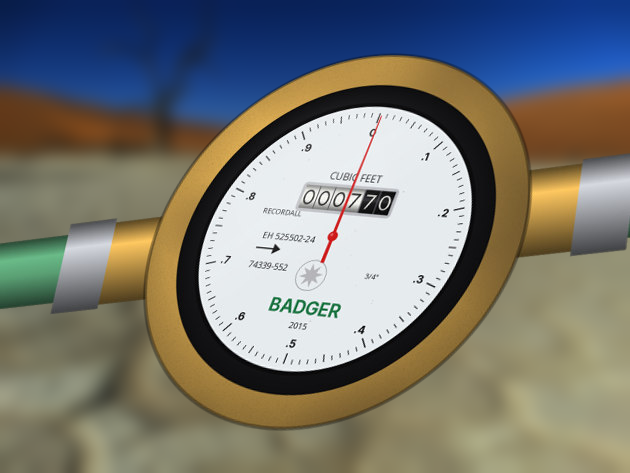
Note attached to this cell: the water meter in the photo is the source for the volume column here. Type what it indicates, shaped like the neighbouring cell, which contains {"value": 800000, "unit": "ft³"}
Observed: {"value": 770.00, "unit": "ft³"}
